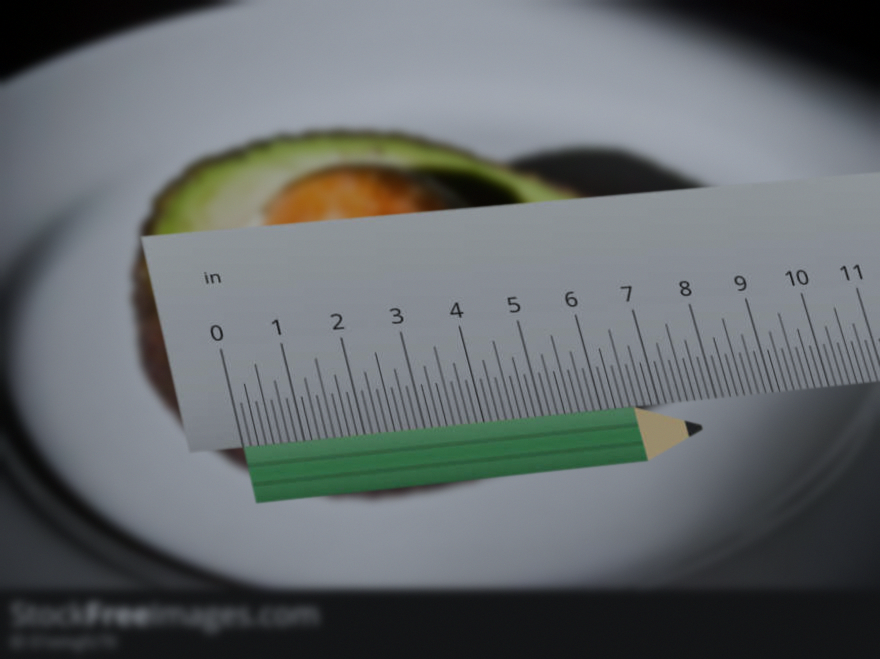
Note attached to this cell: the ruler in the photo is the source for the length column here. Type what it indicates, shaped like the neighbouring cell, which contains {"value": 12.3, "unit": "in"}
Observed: {"value": 7.625, "unit": "in"}
